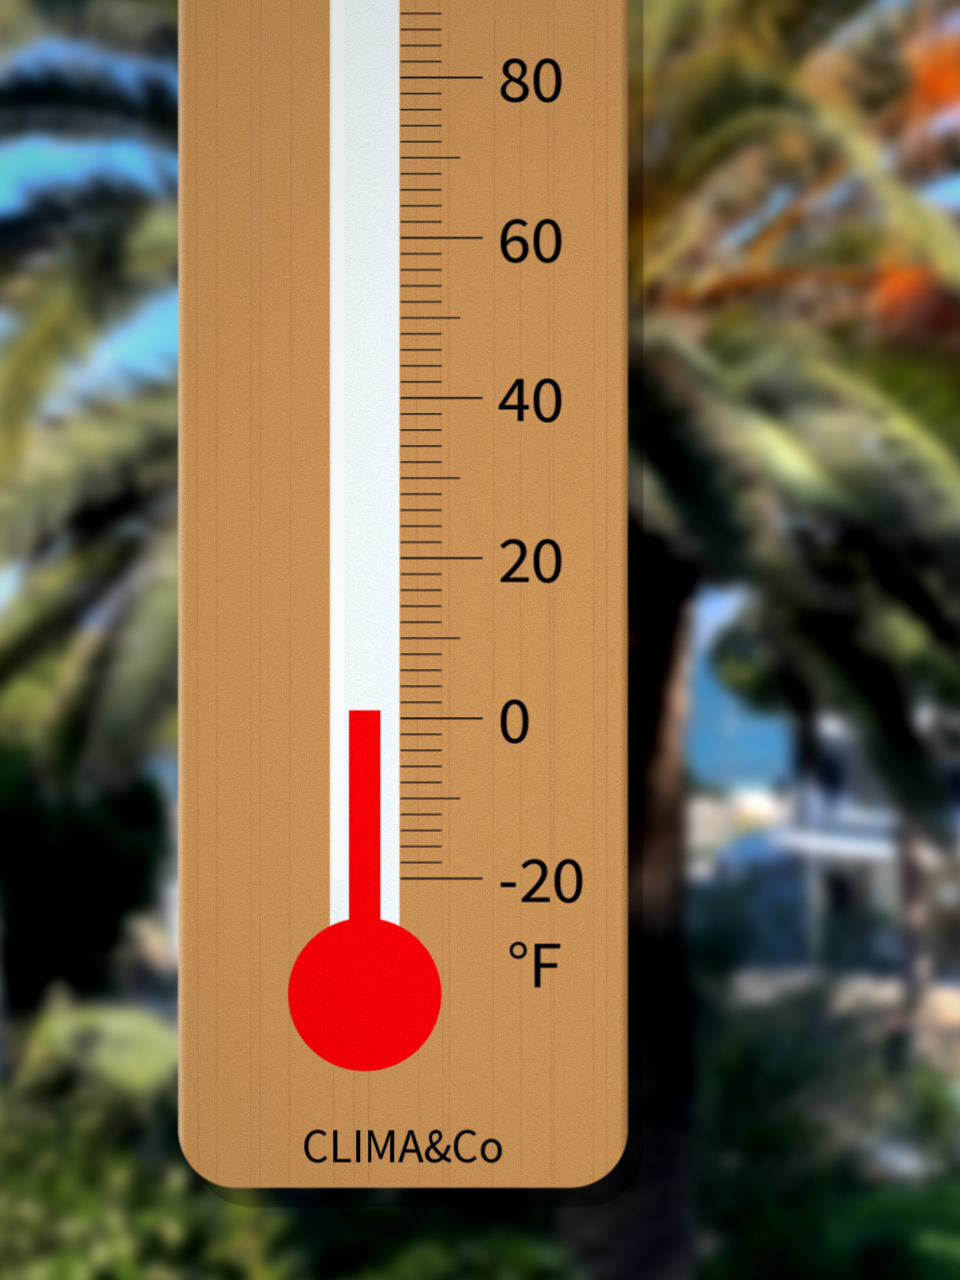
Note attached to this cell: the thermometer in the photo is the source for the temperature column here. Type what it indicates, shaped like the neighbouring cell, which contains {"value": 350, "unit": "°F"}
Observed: {"value": 1, "unit": "°F"}
